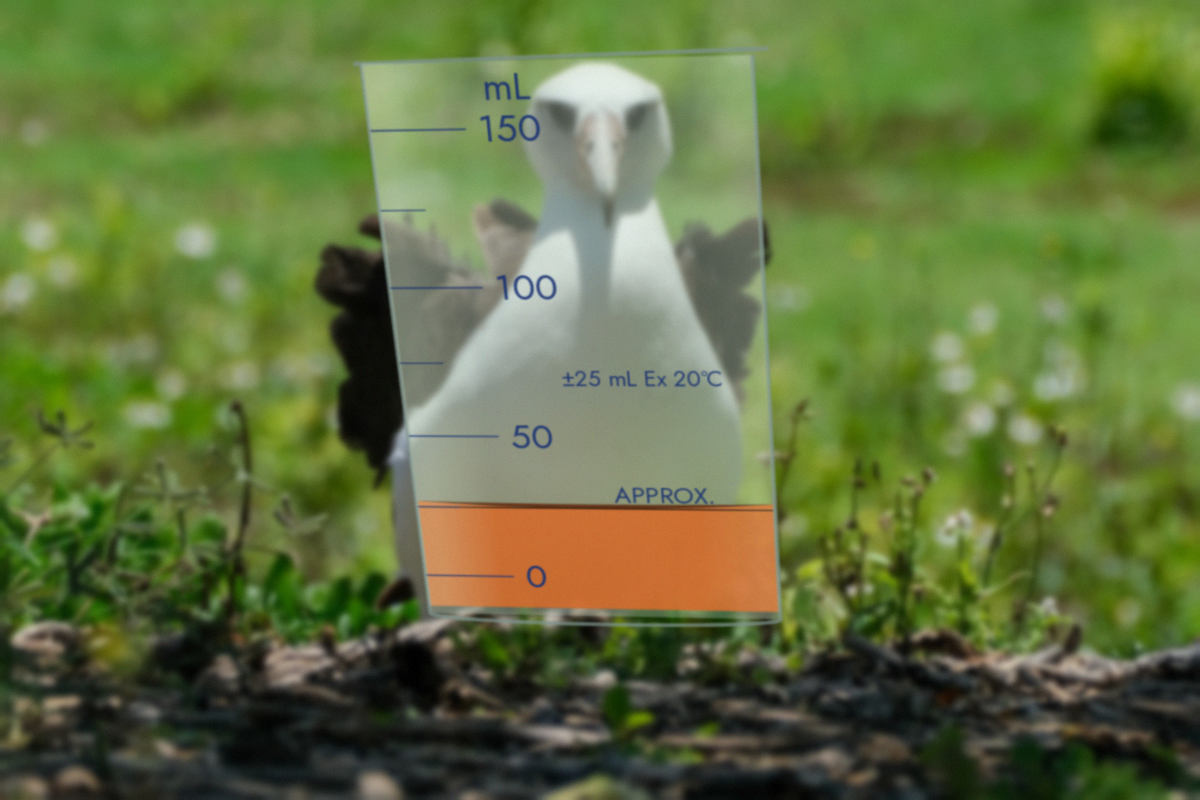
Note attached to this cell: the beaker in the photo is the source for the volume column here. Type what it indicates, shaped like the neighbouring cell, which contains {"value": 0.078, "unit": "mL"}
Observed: {"value": 25, "unit": "mL"}
